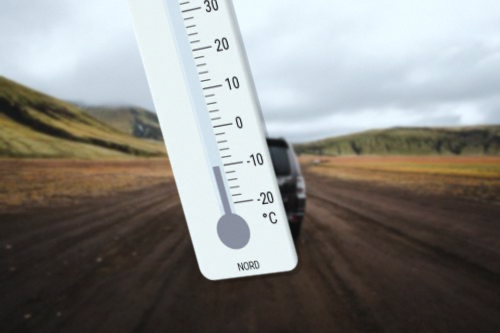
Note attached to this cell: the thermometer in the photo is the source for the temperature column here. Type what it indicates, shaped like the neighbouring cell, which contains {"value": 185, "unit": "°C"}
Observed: {"value": -10, "unit": "°C"}
